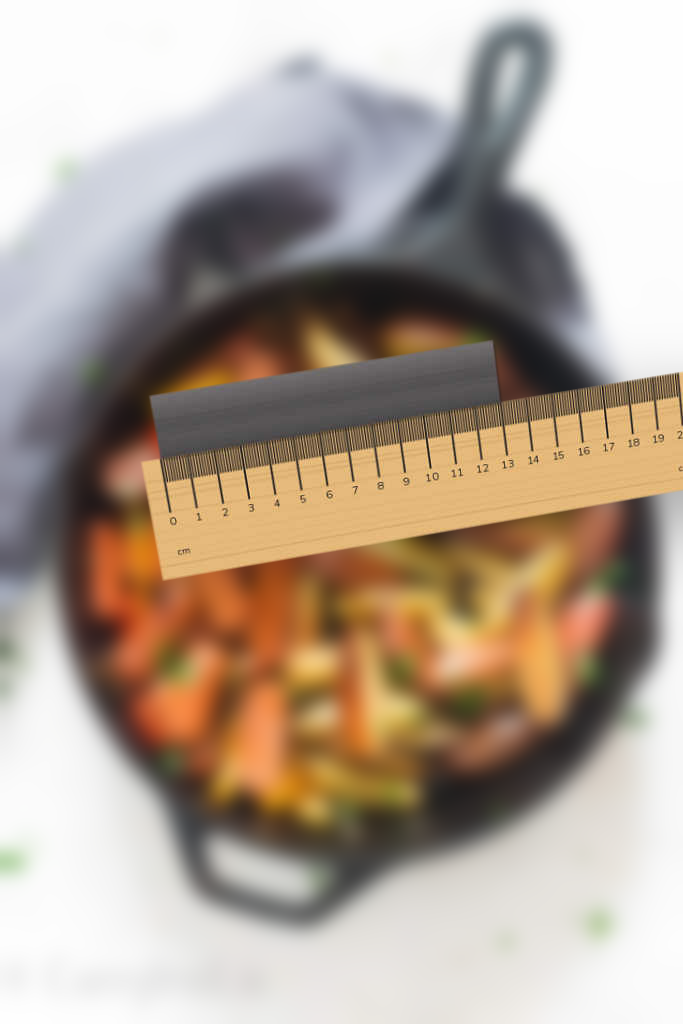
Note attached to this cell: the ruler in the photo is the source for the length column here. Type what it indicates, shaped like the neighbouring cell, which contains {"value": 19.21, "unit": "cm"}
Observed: {"value": 13, "unit": "cm"}
